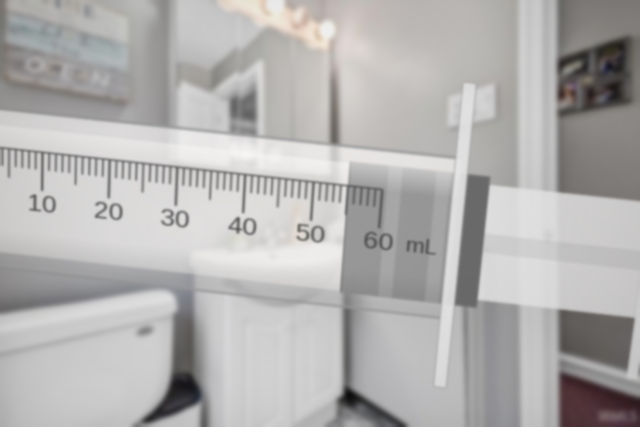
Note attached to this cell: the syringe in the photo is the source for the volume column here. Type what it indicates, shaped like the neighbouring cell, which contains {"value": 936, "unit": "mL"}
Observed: {"value": 55, "unit": "mL"}
